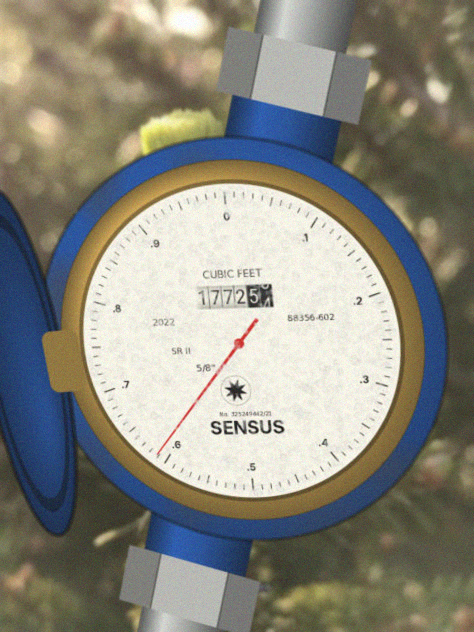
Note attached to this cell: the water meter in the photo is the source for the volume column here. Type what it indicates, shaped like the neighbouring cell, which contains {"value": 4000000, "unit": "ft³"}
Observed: {"value": 177253.61, "unit": "ft³"}
